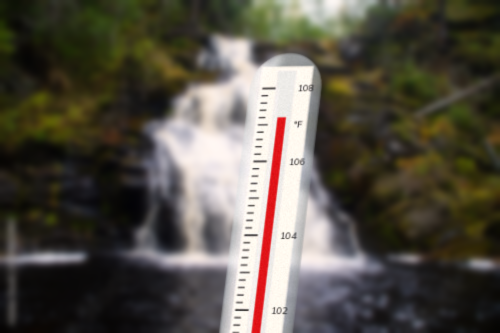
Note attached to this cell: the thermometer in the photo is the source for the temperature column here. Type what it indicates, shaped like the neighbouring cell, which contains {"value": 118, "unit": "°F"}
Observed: {"value": 107.2, "unit": "°F"}
